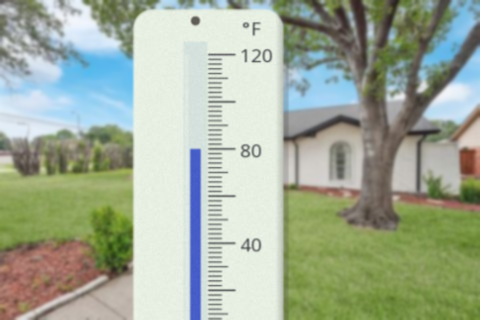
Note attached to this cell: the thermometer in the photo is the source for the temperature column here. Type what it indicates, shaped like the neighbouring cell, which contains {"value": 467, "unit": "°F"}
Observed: {"value": 80, "unit": "°F"}
